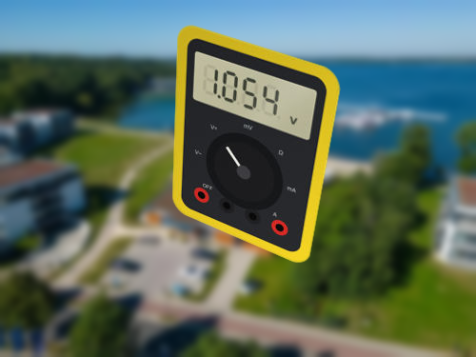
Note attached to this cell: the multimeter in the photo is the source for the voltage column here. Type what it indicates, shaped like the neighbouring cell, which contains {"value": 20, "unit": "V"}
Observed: {"value": 1.054, "unit": "V"}
